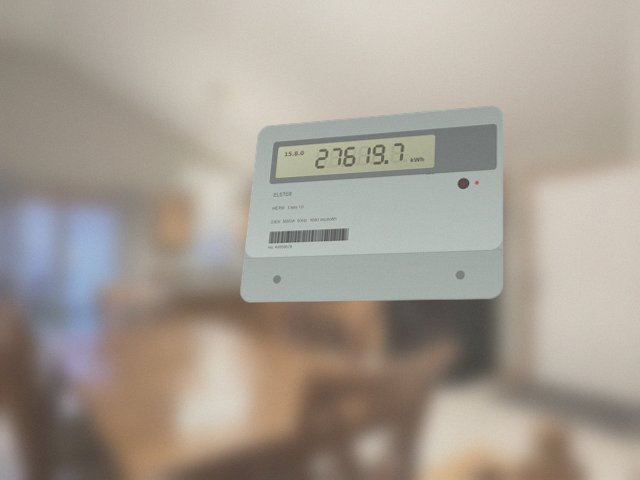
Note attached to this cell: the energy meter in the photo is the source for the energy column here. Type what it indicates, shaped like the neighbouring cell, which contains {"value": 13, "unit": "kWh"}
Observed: {"value": 27619.7, "unit": "kWh"}
